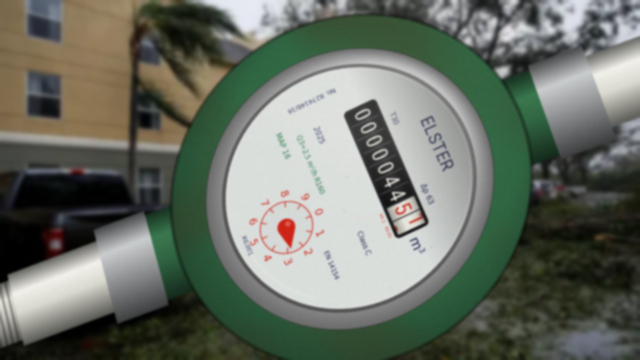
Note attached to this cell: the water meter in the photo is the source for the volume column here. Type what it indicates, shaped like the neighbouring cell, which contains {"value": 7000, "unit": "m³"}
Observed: {"value": 44.512, "unit": "m³"}
